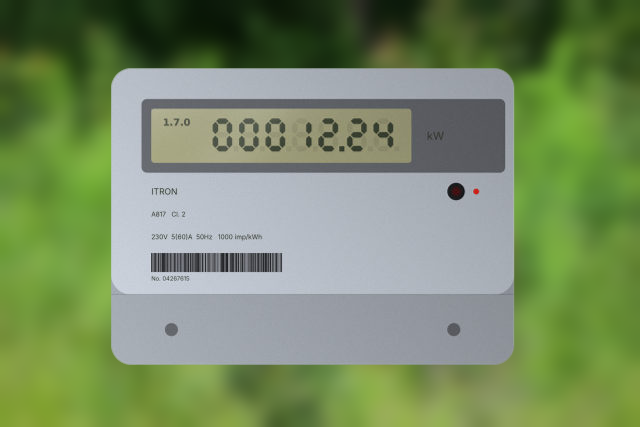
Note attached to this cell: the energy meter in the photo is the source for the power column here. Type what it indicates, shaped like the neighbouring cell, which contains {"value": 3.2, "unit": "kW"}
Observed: {"value": 12.24, "unit": "kW"}
